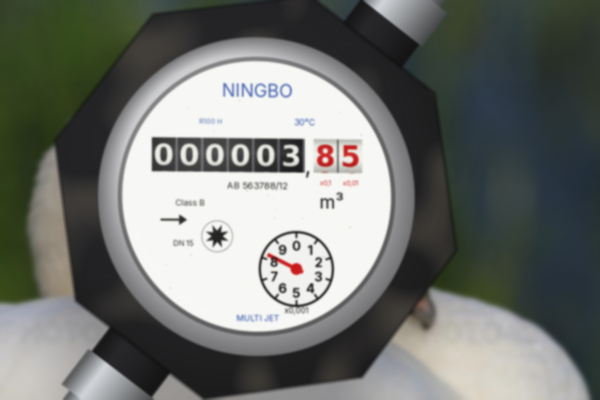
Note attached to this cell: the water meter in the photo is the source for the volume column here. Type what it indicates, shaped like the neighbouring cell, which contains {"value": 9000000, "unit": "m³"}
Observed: {"value": 3.858, "unit": "m³"}
